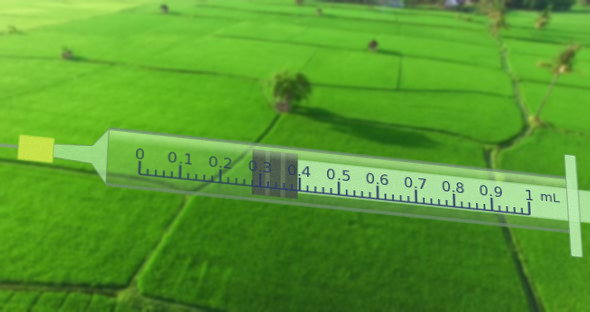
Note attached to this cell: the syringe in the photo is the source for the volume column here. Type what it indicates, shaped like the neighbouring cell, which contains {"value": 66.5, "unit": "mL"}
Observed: {"value": 0.28, "unit": "mL"}
